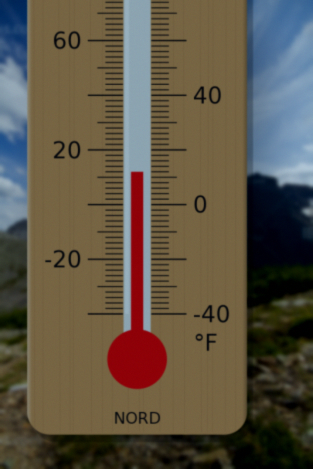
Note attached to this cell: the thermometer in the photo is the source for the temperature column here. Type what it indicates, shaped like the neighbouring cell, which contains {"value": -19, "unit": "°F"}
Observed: {"value": 12, "unit": "°F"}
